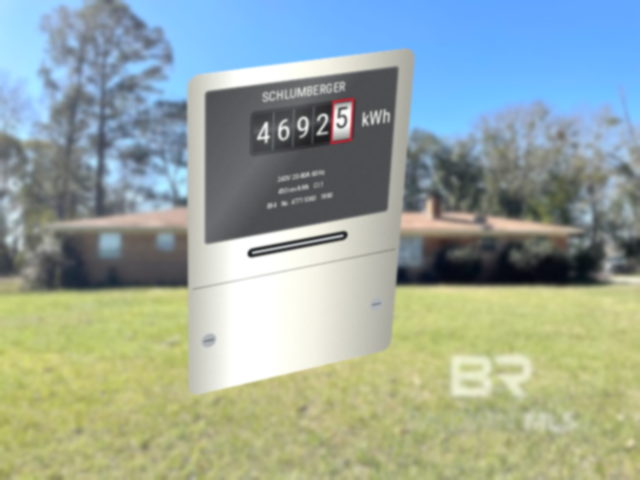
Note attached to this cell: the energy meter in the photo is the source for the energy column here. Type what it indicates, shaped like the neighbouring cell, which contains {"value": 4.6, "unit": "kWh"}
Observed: {"value": 4692.5, "unit": "kWh"}
